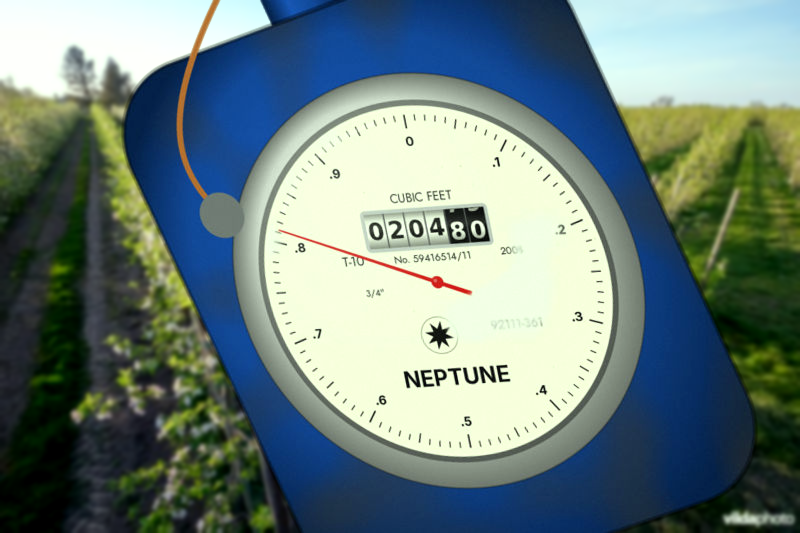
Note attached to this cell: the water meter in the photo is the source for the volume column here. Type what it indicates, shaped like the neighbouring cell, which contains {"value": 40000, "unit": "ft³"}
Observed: {"value": 20479.81, "unit": "ft³"}
